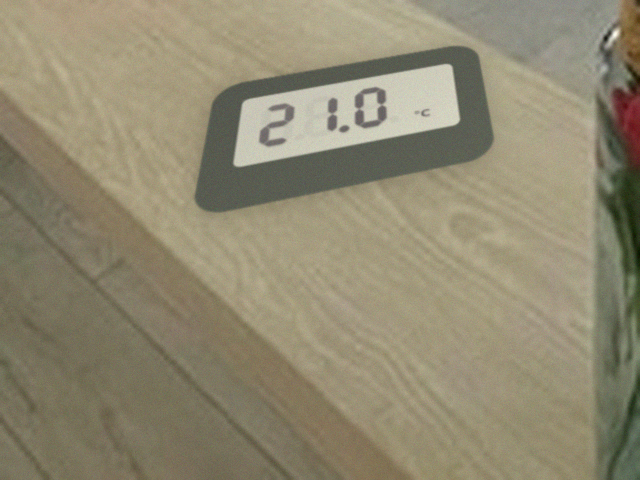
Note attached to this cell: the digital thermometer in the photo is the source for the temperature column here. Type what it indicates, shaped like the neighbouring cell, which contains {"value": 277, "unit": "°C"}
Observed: {"value": 21.0, "unit": "°C"}
